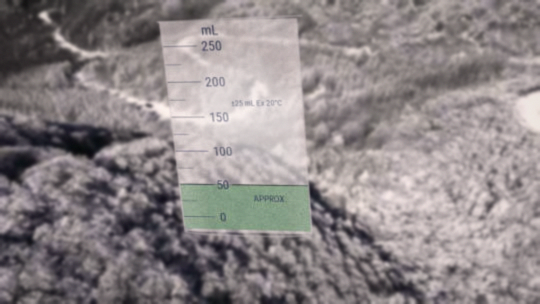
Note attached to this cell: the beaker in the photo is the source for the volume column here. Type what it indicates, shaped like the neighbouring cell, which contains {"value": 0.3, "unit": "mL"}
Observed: {"value": 50, "unit": "mL"}
